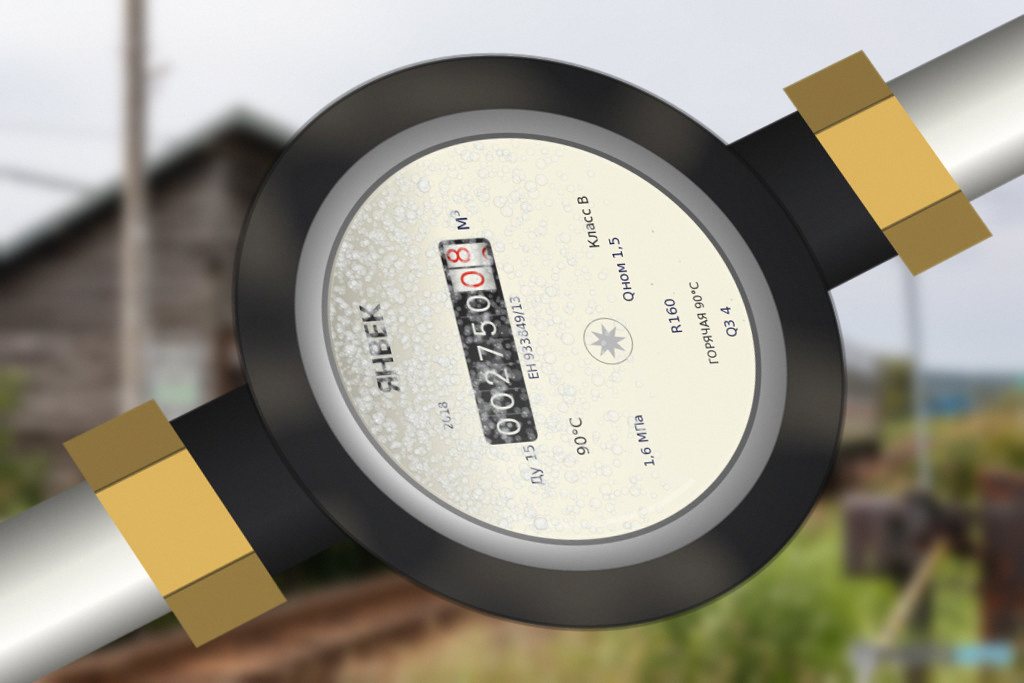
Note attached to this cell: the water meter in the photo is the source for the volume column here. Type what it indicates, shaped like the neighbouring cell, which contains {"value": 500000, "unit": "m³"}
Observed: {"value": 2750.08, "unit": "m³"}
